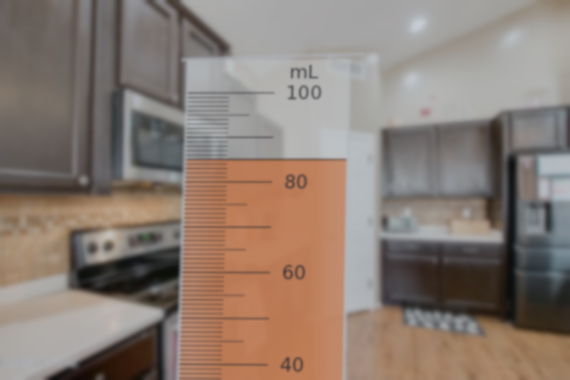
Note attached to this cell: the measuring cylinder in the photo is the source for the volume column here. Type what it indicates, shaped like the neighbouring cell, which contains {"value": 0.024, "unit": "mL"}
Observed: {"value": 85, "unit": "mL"}
